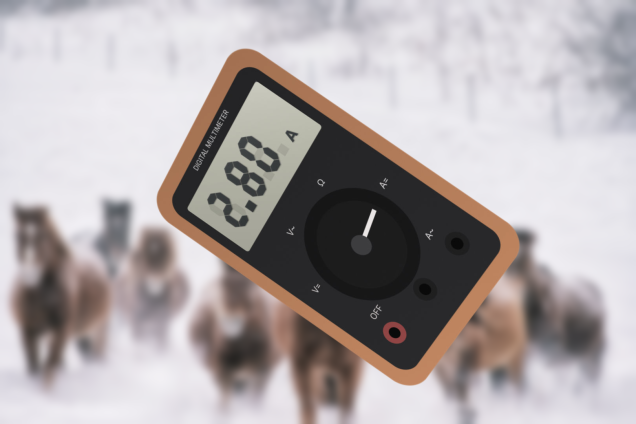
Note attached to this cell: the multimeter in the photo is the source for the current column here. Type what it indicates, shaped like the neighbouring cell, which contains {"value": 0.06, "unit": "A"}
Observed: {"value": 2.80, "unit": "A"}
